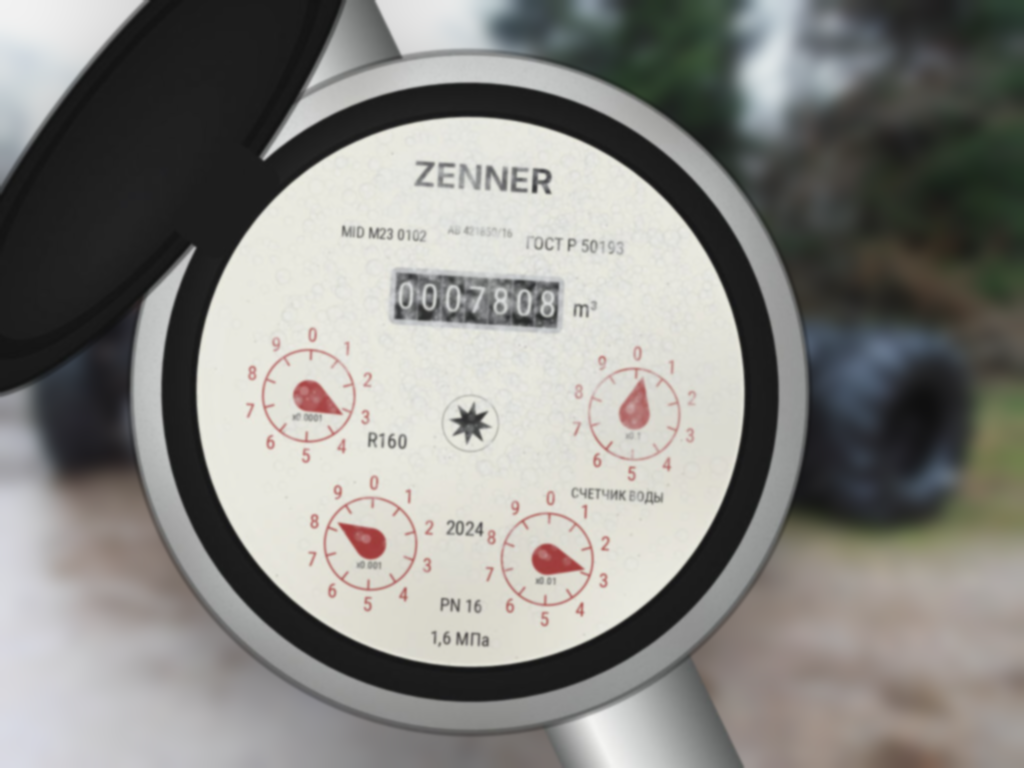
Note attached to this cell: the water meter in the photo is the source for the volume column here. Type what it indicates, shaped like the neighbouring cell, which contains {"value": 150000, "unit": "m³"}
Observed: {"value": 7808.0283, "unit": "m³"}
